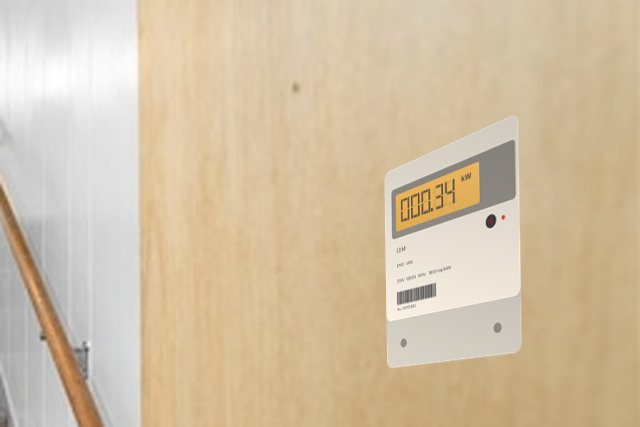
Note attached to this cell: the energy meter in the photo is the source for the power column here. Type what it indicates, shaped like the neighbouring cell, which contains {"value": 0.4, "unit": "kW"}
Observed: {"value": 0.34, "unit": "kW"}
